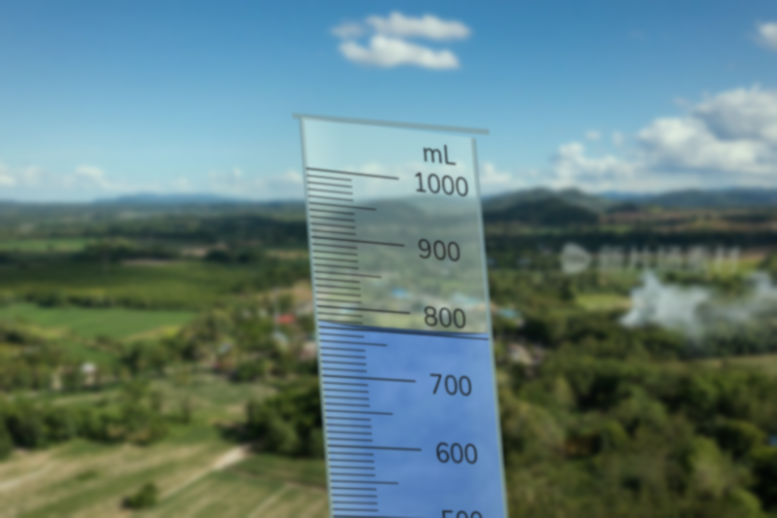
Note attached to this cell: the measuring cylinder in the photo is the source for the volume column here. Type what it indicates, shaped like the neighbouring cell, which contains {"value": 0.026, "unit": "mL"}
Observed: {"value": 770, "unit": "mL"}
